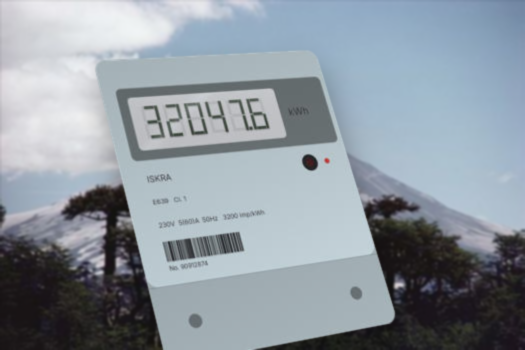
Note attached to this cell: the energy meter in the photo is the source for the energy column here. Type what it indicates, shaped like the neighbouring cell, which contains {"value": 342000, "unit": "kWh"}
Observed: {"value": 32047.6, "unit": "kWh"}
